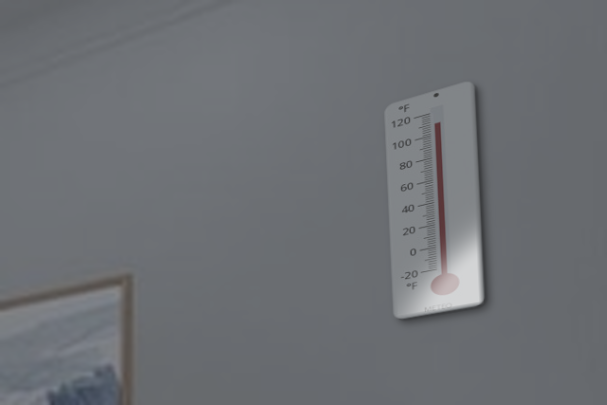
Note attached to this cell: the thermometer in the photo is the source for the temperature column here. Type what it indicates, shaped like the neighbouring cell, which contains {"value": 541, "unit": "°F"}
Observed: {"value": 110, "unit": "°F"}
